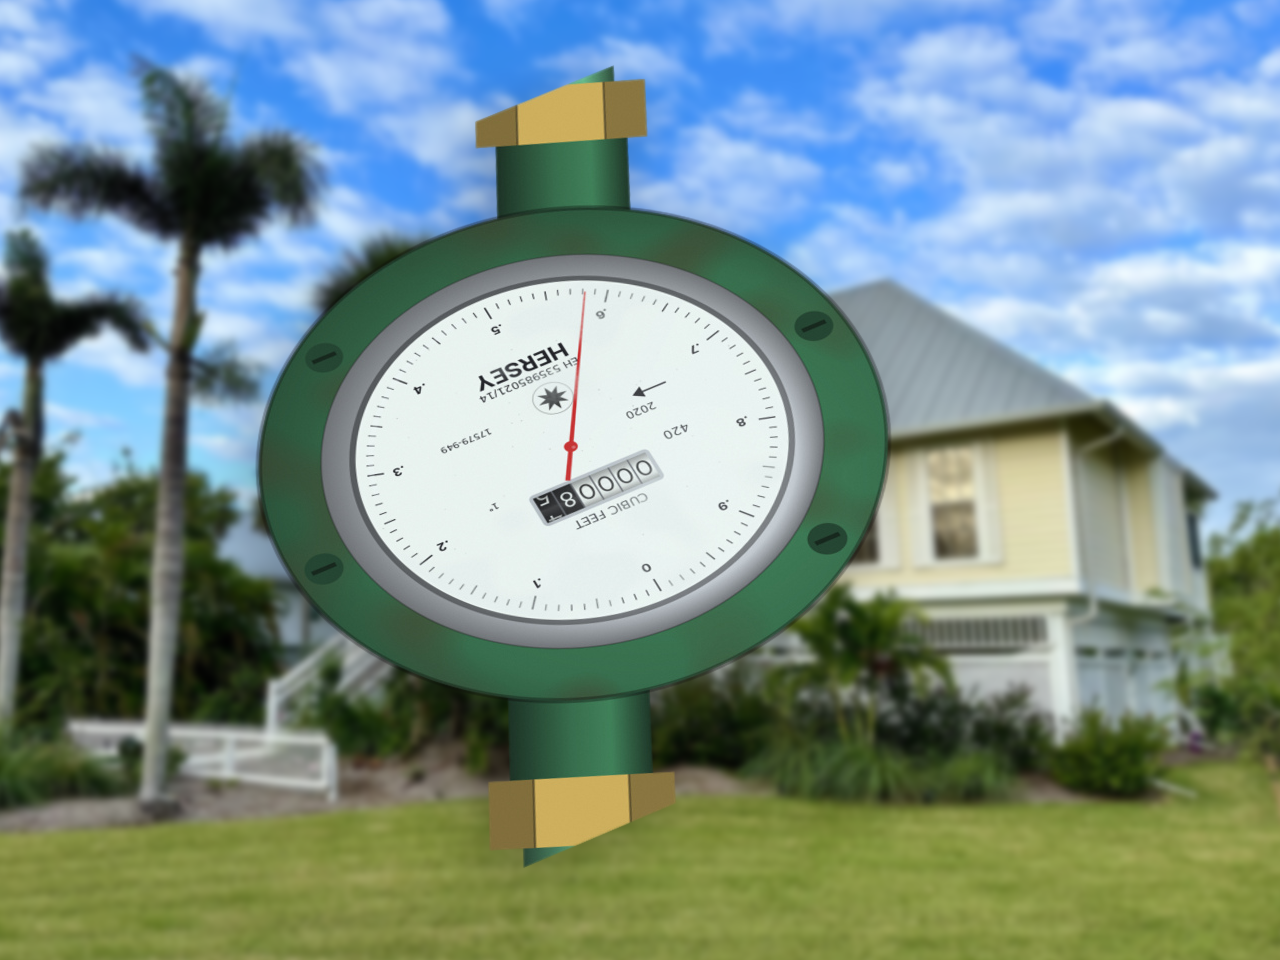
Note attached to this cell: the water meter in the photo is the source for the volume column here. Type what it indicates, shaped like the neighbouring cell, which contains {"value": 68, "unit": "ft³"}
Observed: {"value": 84.58, "unit": "ft³"}
